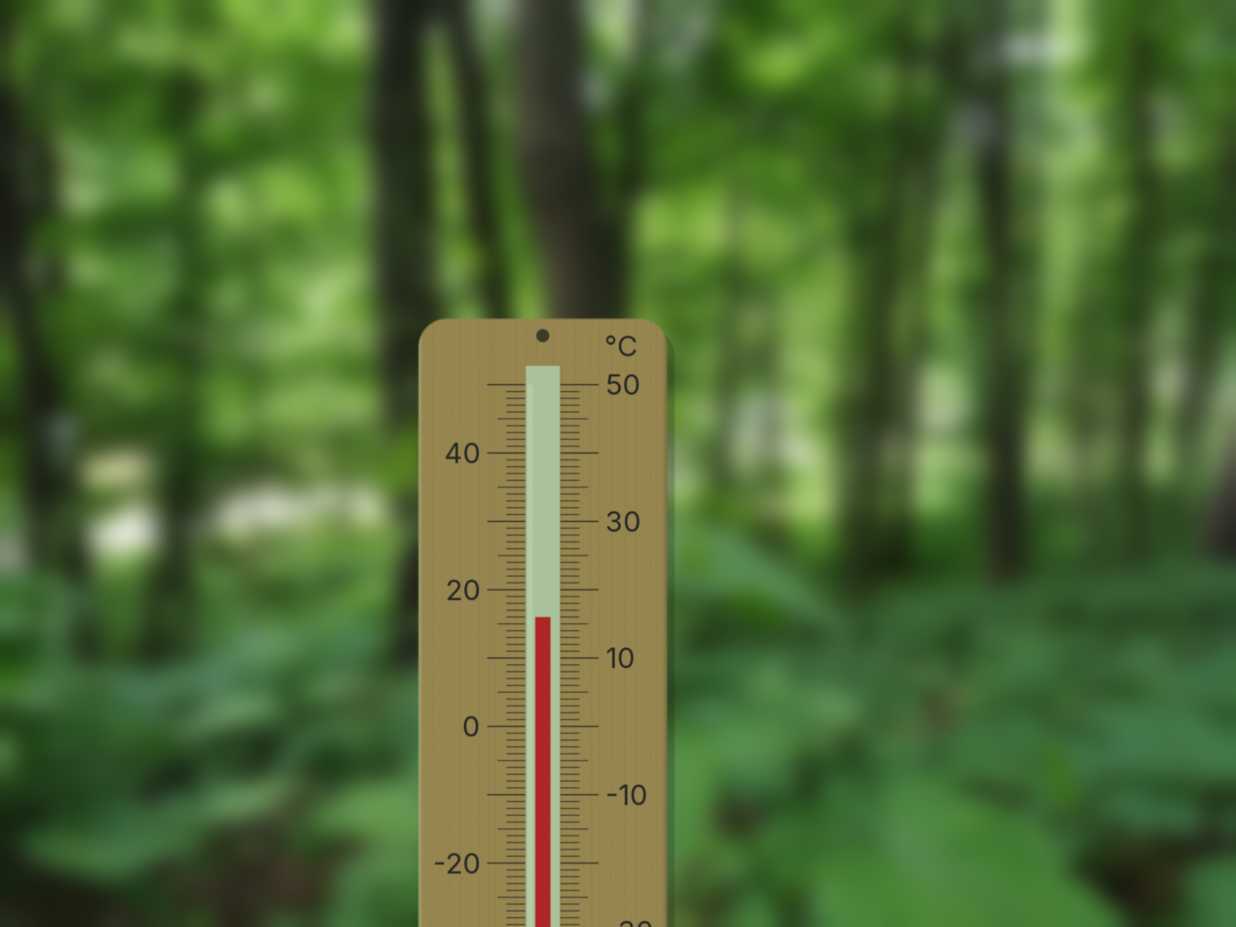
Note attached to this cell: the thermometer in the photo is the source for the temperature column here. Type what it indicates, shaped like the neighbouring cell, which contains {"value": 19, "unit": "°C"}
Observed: {"value": 16, "unit": "°C"}
